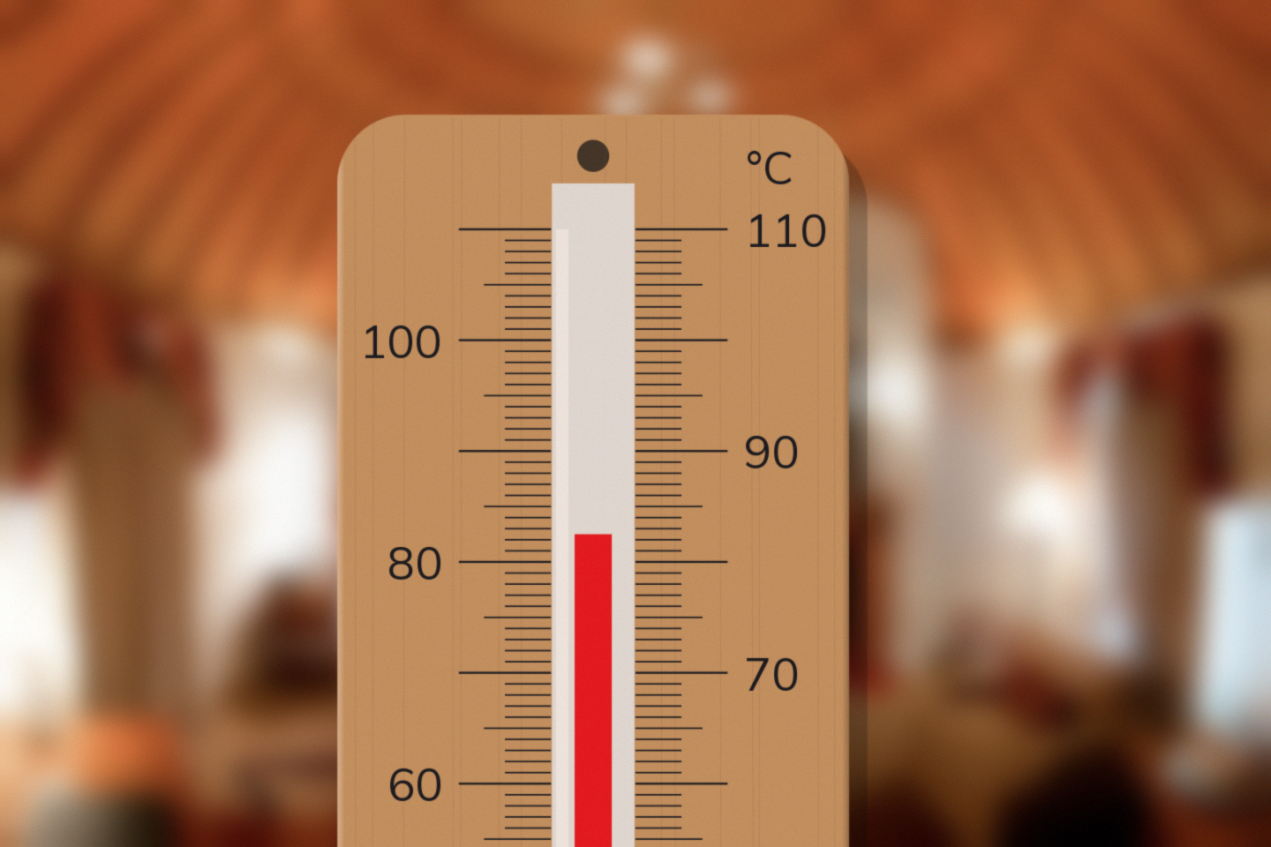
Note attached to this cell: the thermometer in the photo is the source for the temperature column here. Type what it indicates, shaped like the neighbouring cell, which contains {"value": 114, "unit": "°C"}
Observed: {"value": 82.5, "unit": "°C"}
